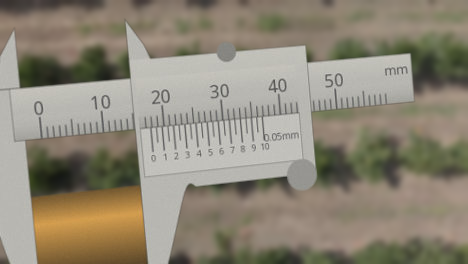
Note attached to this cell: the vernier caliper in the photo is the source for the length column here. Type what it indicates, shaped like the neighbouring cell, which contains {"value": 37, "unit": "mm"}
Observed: {"value": 17.8, "unit": "mm"}
